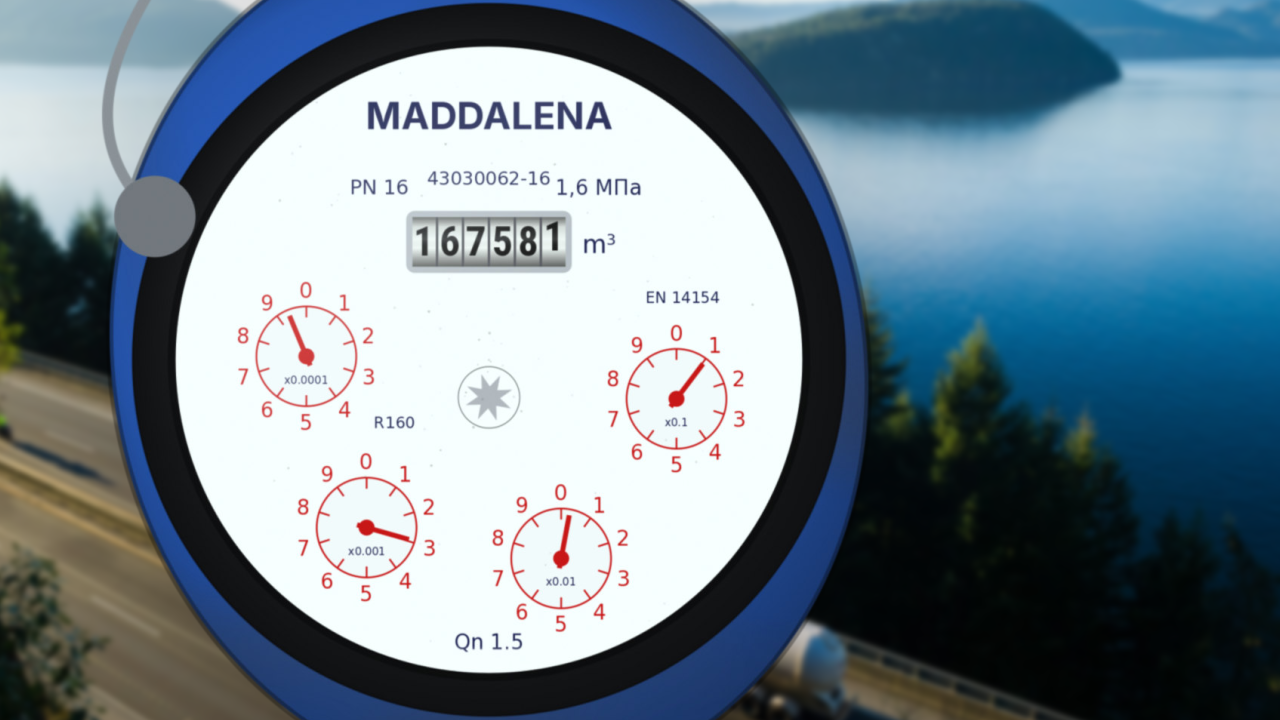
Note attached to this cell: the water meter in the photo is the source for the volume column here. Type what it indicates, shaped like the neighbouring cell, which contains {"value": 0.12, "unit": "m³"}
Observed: {"value": 167581.1029, "unit": "m³"}
